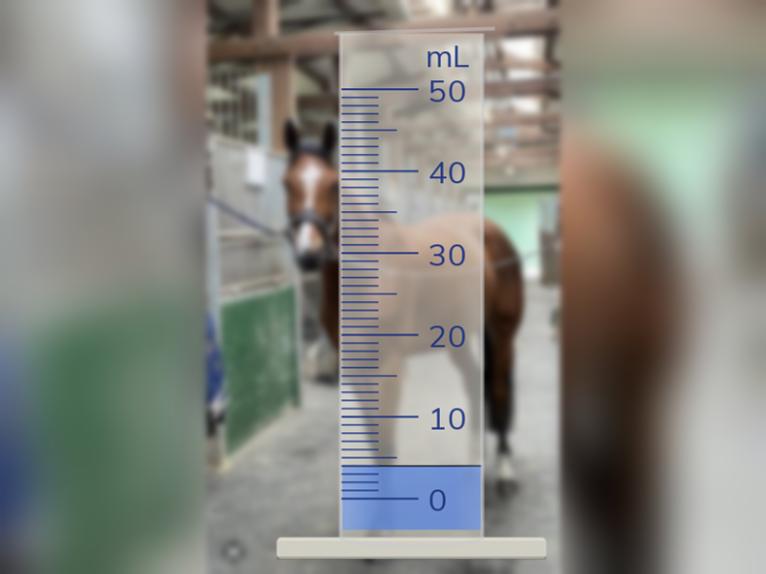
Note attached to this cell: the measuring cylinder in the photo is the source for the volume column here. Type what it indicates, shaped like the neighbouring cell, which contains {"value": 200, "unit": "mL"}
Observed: {"value": 4, "unit": "mL"}
